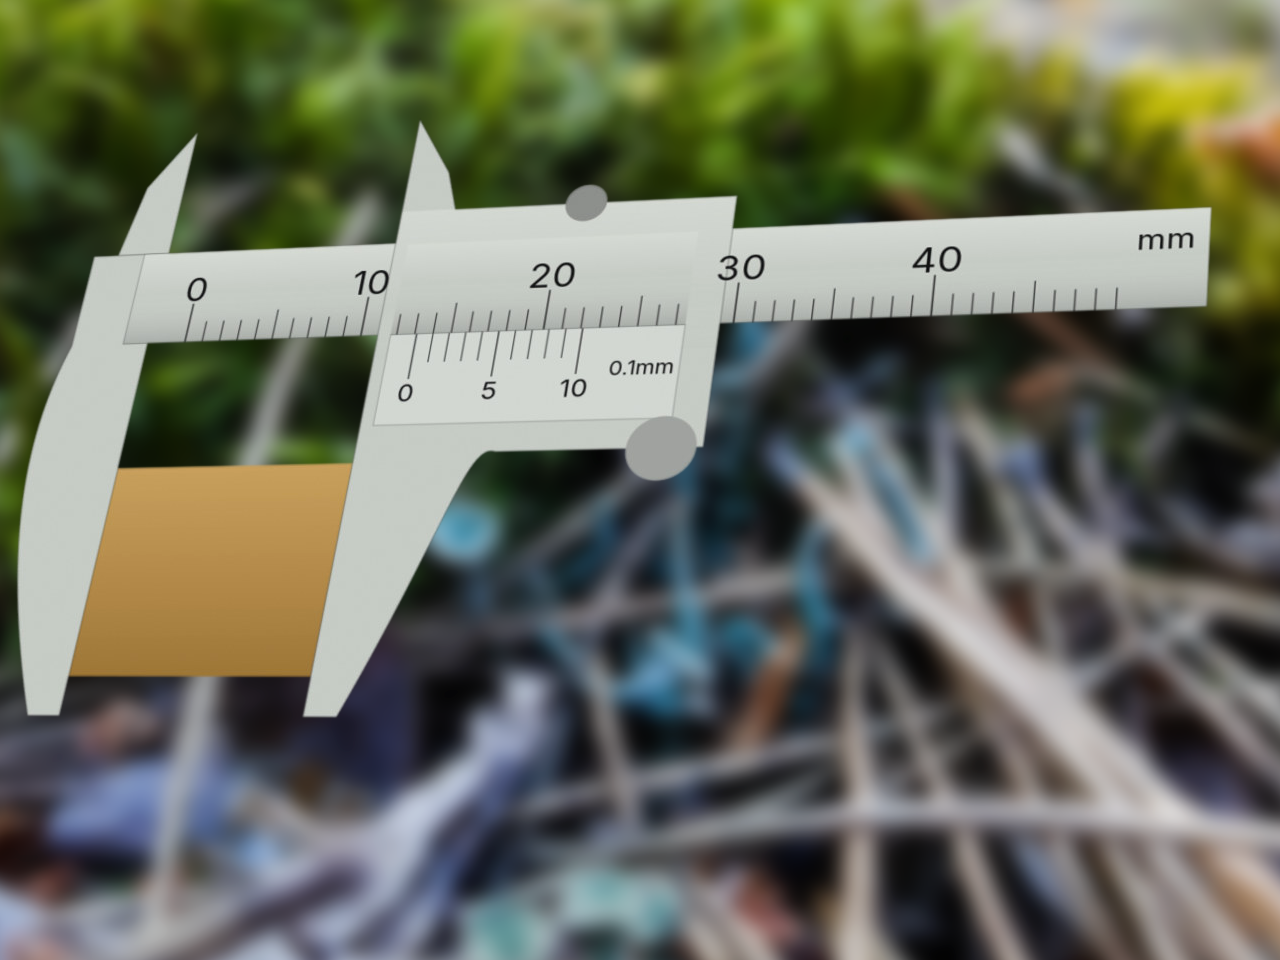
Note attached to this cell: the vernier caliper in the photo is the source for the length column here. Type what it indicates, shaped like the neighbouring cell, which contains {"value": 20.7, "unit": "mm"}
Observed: {"value": 13.1, "unit": "mm"}
